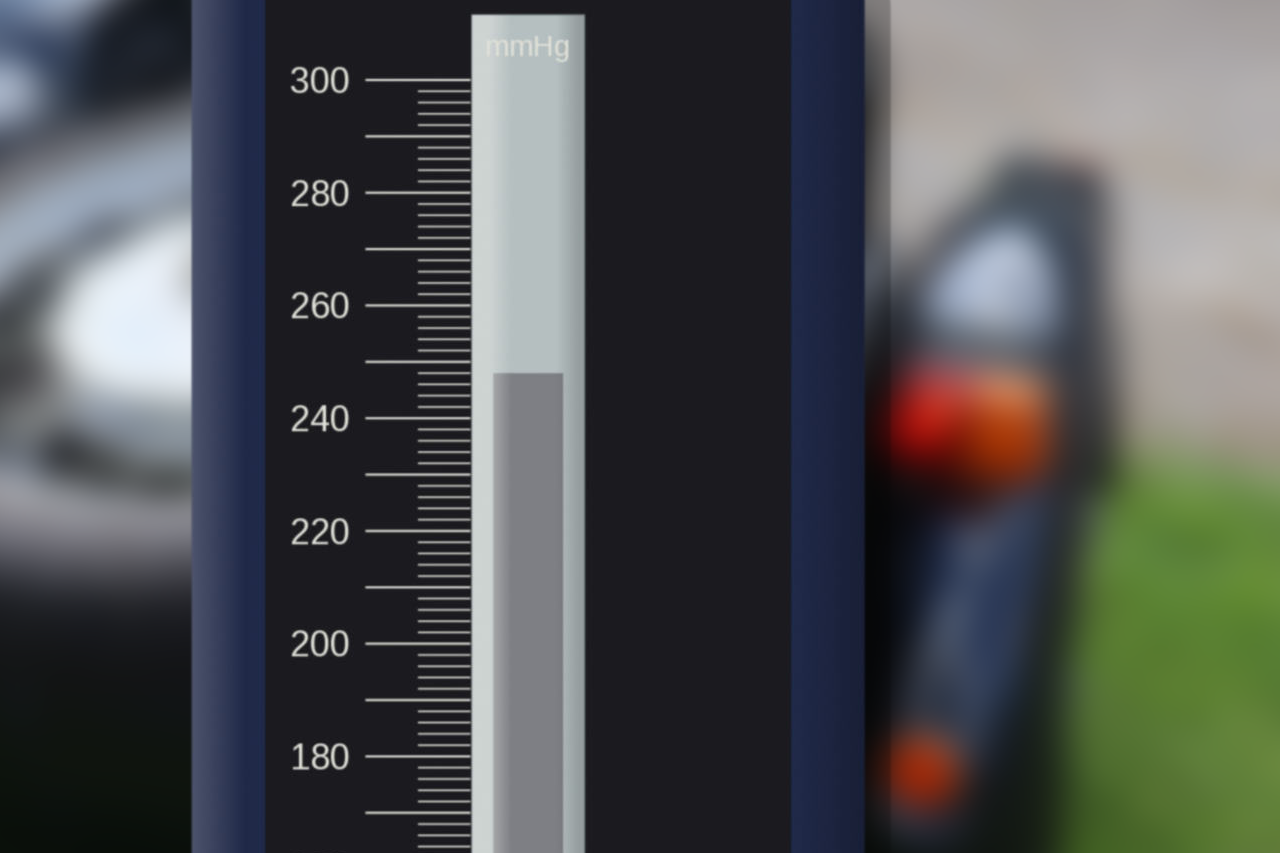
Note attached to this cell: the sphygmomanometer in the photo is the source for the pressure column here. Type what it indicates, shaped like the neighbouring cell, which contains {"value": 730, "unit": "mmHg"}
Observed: {"value": 248, "unit": "mmHg"}
